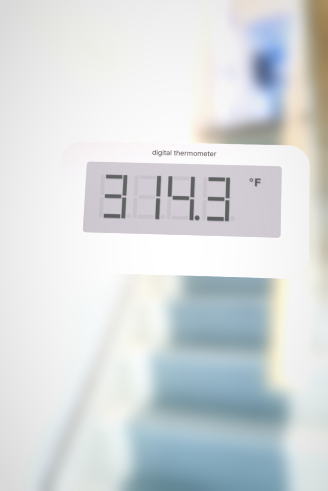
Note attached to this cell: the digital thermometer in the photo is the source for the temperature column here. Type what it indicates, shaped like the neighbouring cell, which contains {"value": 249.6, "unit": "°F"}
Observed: {"value": 314.3, "unit": "°F"}
